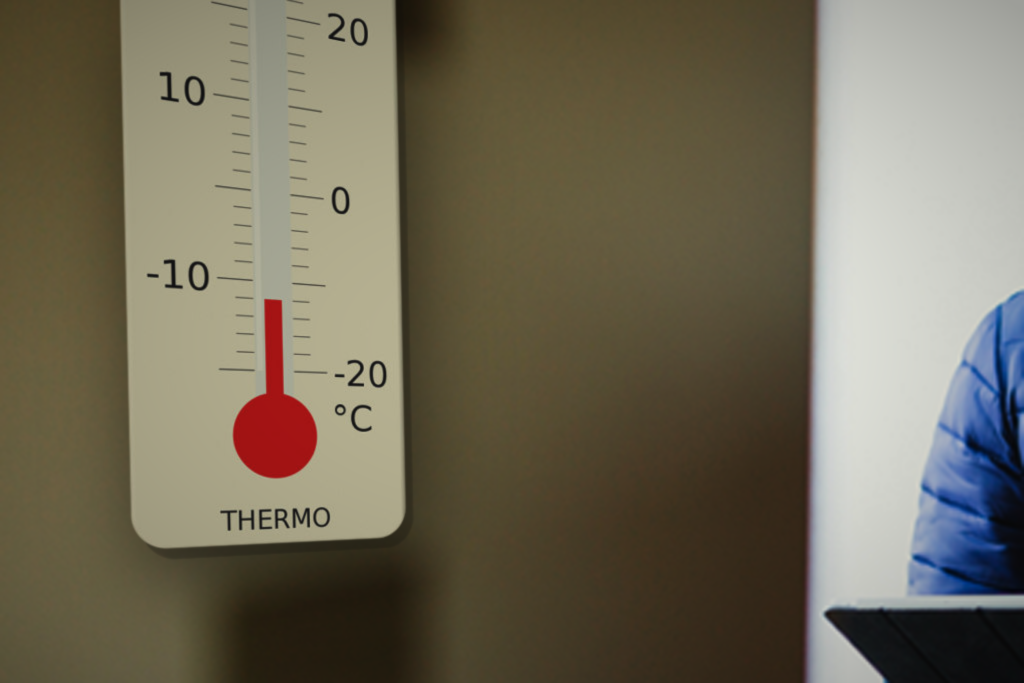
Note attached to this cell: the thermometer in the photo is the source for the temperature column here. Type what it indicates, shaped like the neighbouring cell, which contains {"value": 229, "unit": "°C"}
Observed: {"value": -12, "unit": "°C"}
